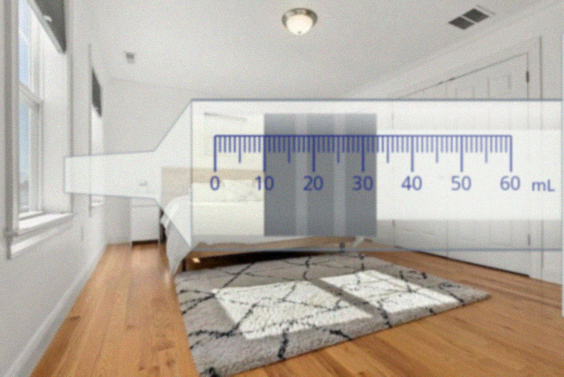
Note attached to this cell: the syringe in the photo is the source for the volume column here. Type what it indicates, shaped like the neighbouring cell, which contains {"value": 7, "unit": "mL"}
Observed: {"value": 10, "unit": "mL"}
